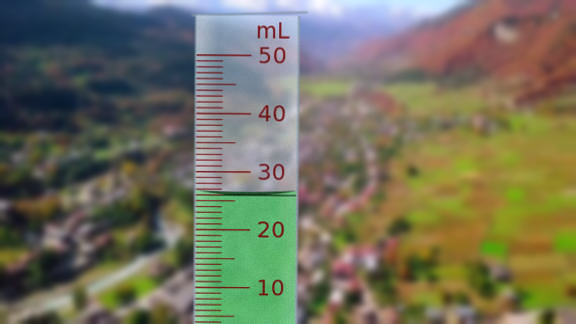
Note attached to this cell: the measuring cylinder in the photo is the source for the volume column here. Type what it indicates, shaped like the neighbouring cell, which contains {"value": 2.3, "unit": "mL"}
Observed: {"value": 26, "unit": "mL"}
